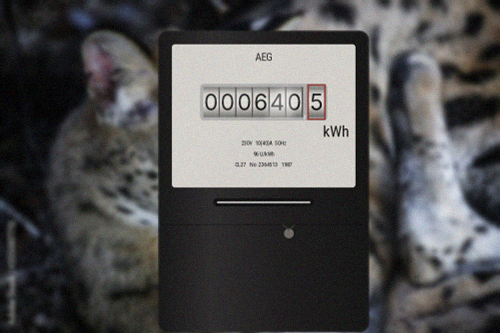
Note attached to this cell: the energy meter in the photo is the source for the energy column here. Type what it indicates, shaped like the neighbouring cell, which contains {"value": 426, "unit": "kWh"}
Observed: {"value": 640.5, "unit": "kWh"}
